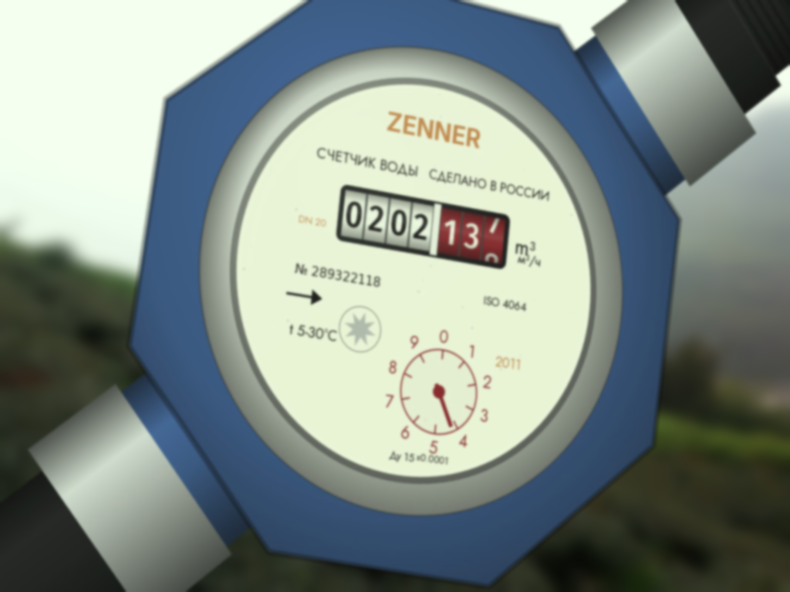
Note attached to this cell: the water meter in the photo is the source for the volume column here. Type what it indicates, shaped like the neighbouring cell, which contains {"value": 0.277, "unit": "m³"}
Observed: {"value": 202.1374, "unit": "m³"}
